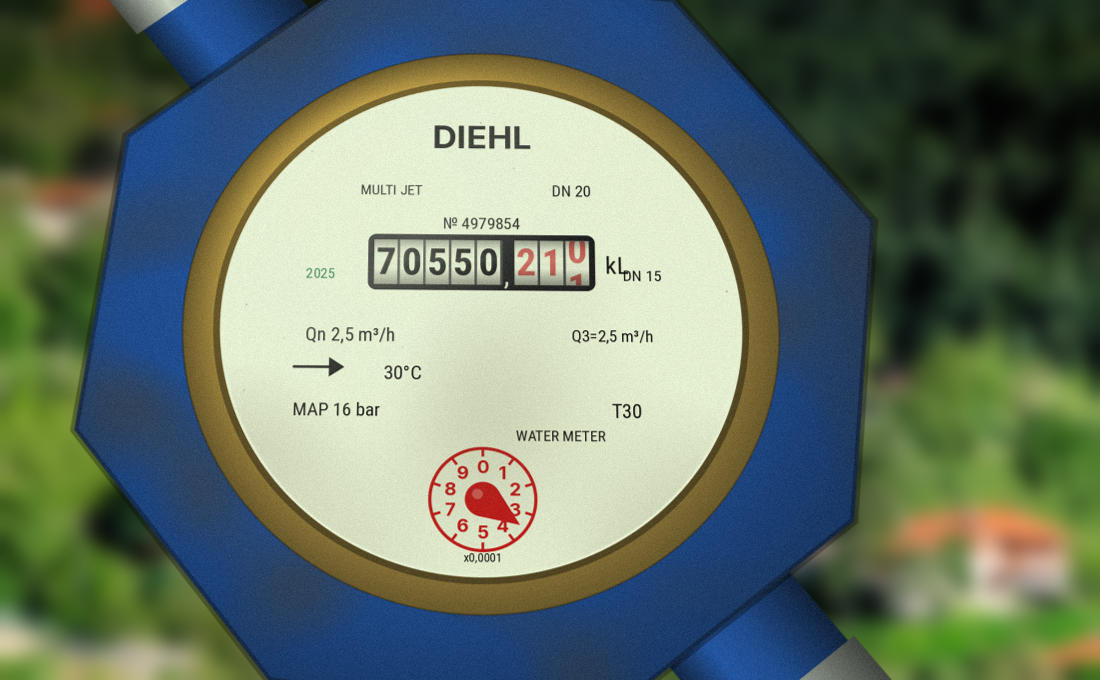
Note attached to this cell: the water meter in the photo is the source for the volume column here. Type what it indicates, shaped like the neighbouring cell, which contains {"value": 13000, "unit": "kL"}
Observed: {"value": 70550.2103, "unit": "kL"}
